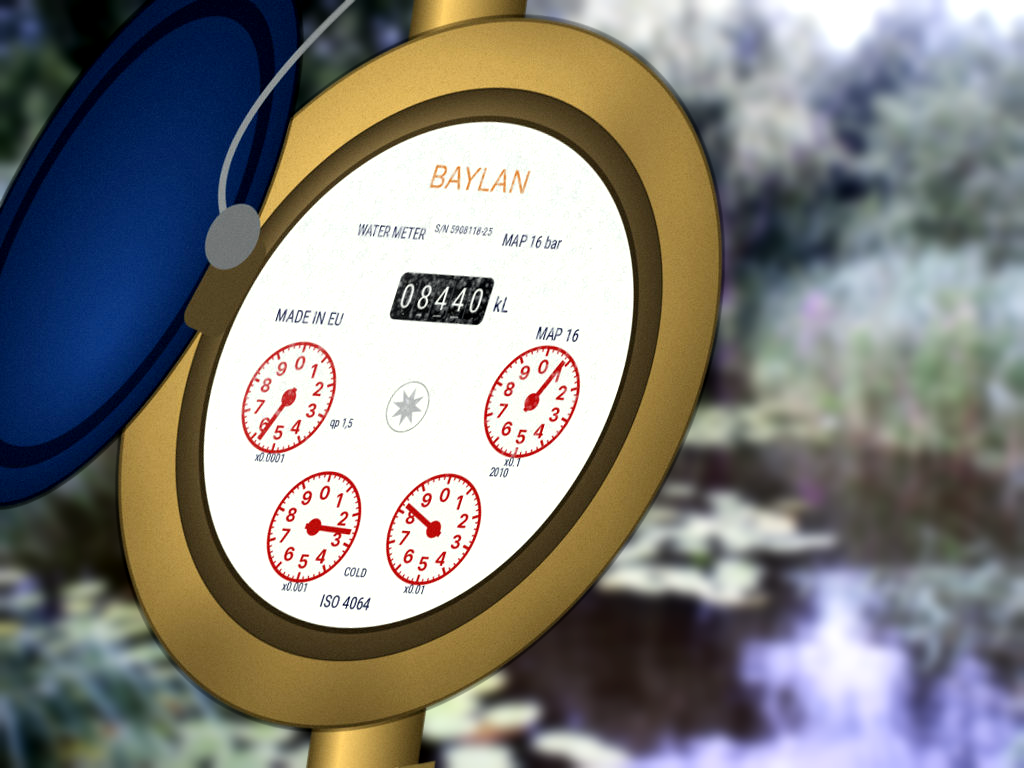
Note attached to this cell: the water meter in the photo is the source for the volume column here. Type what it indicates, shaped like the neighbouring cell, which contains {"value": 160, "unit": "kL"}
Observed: {"value": 8440.0825, "unit": "kL"}
